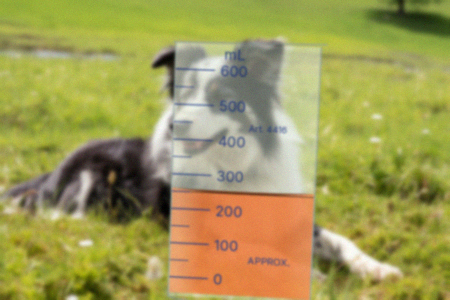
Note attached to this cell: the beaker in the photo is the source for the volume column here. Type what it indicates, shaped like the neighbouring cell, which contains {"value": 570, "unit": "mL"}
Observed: {"value": 250, "unit": "mL"}
